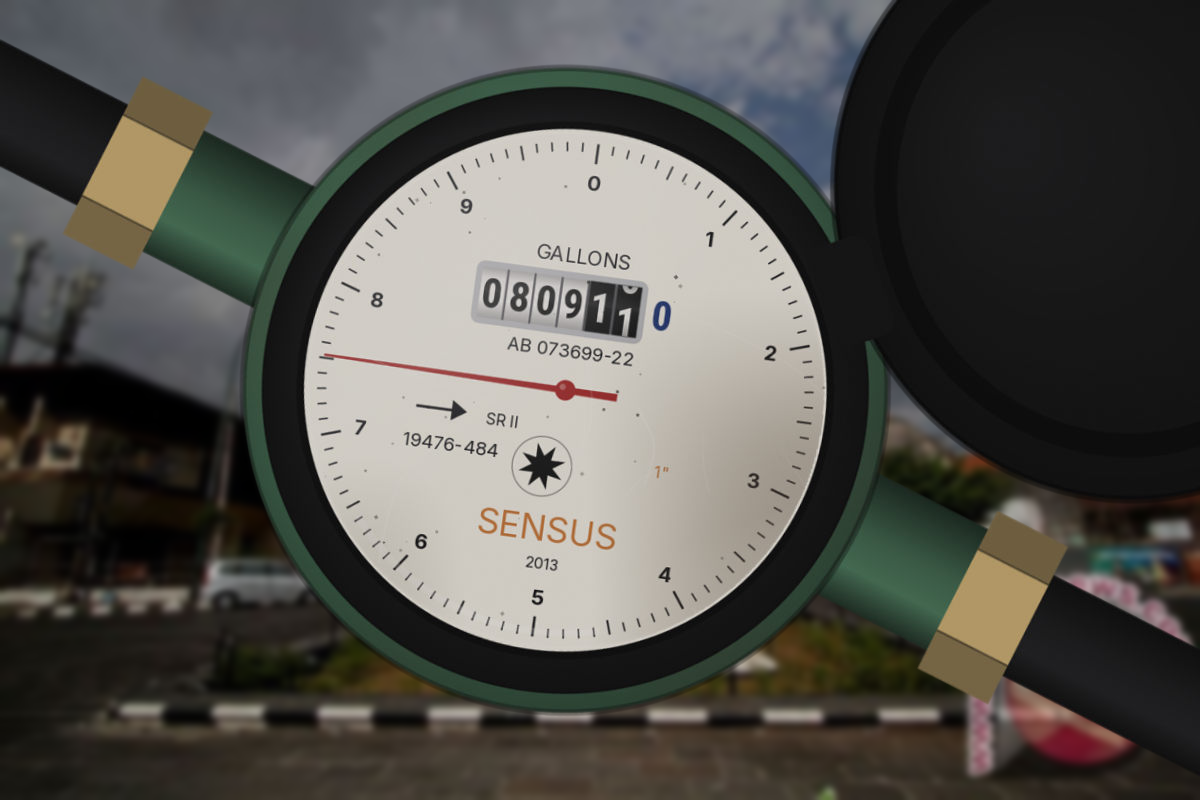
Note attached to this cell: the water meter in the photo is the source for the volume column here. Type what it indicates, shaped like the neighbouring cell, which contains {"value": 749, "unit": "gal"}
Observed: {"value": 809107.5, "unit": "gal"}
